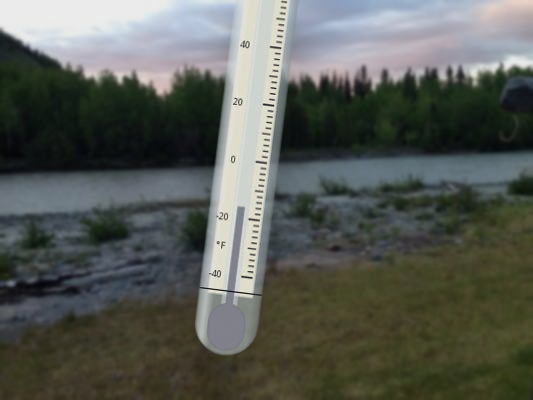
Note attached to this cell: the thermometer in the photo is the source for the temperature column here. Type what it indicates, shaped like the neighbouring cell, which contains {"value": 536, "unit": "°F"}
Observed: {"value": -16, "unit": "°F"}
